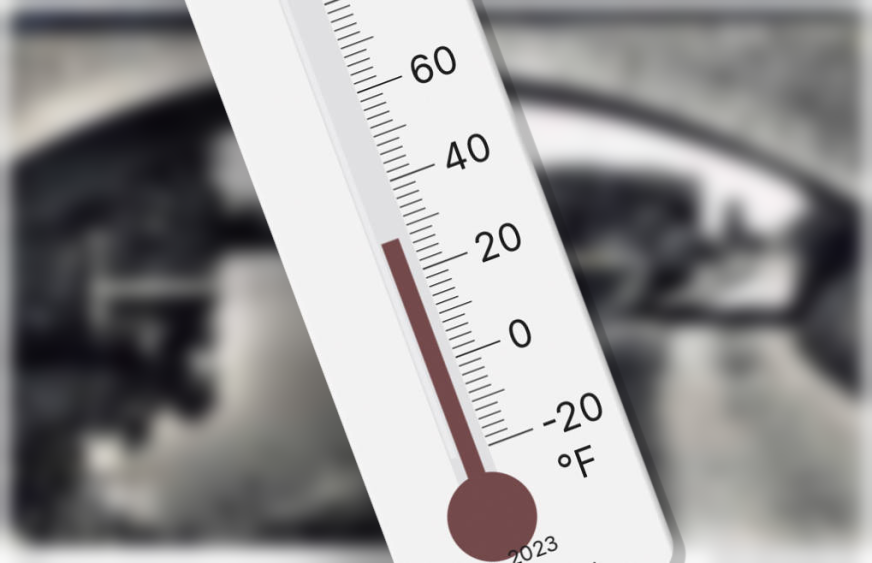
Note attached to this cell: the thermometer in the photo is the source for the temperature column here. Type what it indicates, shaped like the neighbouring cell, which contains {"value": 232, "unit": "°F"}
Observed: {"value": 28, "unit": "°F"}
